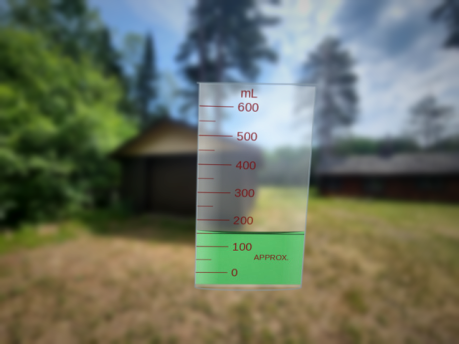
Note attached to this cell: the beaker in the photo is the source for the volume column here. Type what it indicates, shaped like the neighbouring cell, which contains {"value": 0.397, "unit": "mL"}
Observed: {"value": 150, "unit": "mL"}
